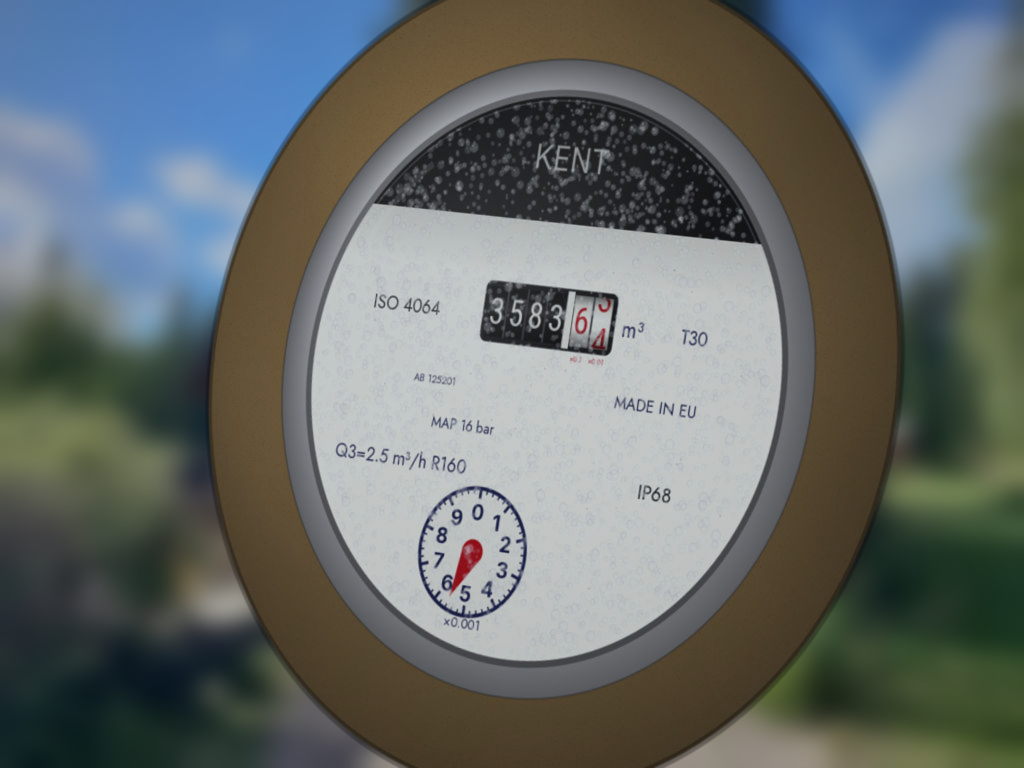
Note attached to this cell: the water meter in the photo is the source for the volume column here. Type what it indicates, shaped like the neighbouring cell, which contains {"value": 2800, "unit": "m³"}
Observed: {"value": 3583.635, "unit": "m³"}
